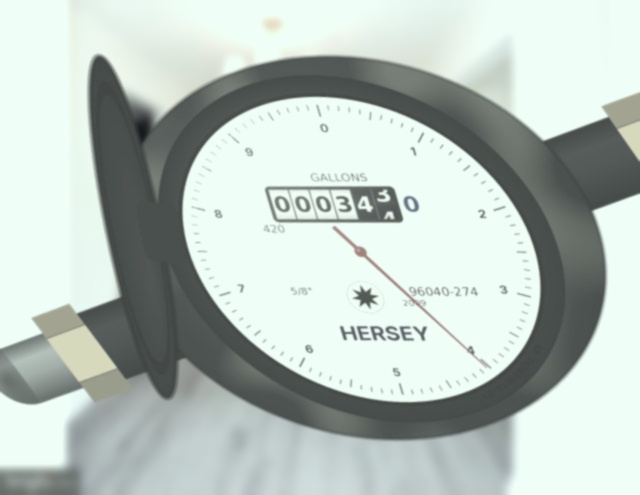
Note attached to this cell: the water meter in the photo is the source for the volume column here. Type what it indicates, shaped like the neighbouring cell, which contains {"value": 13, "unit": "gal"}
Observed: {"value": 3434.0, "unit": "gal"}
